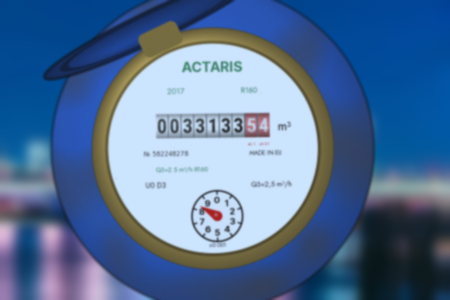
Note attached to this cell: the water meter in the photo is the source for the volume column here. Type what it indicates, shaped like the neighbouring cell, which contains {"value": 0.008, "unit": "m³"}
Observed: {"value": 33133.548, "unit": "m³"}
